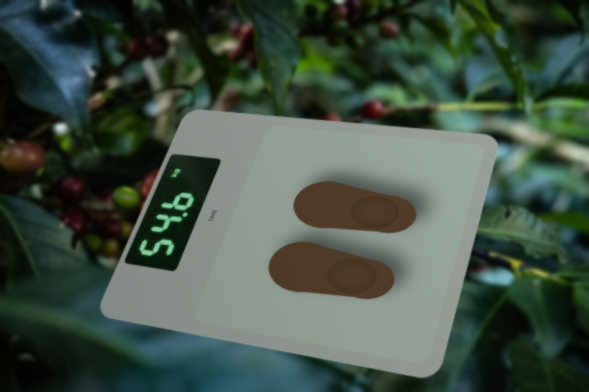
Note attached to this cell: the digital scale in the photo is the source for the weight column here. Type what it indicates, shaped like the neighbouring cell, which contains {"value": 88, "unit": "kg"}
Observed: {"value": 54.6, "unit": "kg"}
